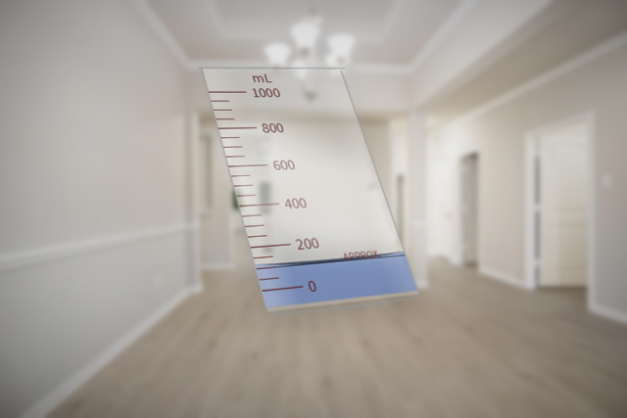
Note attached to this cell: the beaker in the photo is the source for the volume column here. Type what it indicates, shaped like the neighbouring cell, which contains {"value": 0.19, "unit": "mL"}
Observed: {"value": 100, "unit": "mL"}
